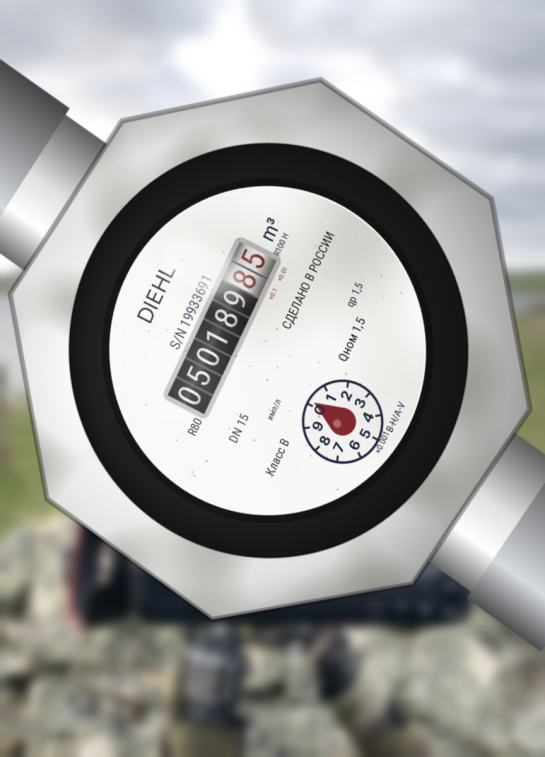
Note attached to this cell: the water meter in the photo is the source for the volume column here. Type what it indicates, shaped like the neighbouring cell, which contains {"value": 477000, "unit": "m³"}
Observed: {"value": 50189.850, "unit": "m³"}
